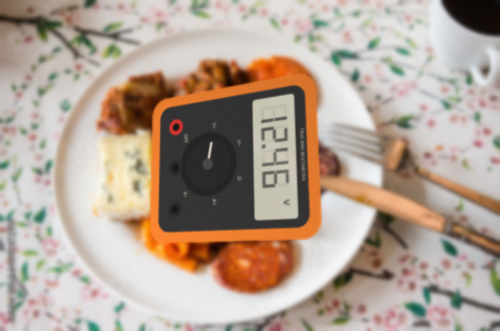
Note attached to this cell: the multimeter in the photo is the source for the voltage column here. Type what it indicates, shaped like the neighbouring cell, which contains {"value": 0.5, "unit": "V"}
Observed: {"value": 12.46, "unit": "V"}
